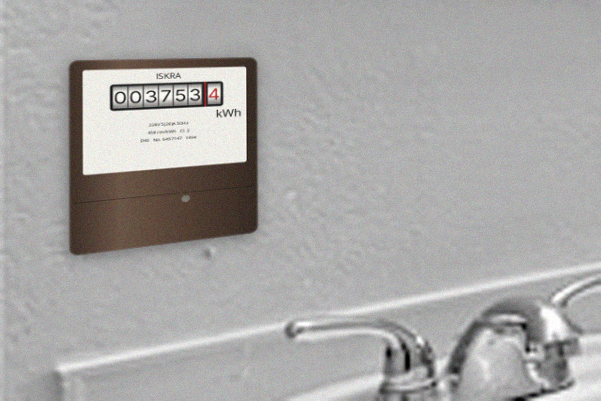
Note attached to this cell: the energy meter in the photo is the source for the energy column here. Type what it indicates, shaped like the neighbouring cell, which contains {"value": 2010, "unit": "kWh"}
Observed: {"value": 3753.4, "unit": "kWh"}
